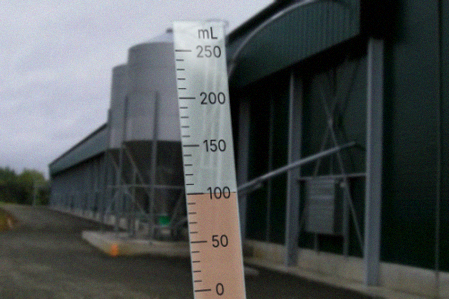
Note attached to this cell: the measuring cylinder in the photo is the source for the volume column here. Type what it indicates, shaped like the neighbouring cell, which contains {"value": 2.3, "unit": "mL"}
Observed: {"value": 100, "unit": "mL"}
